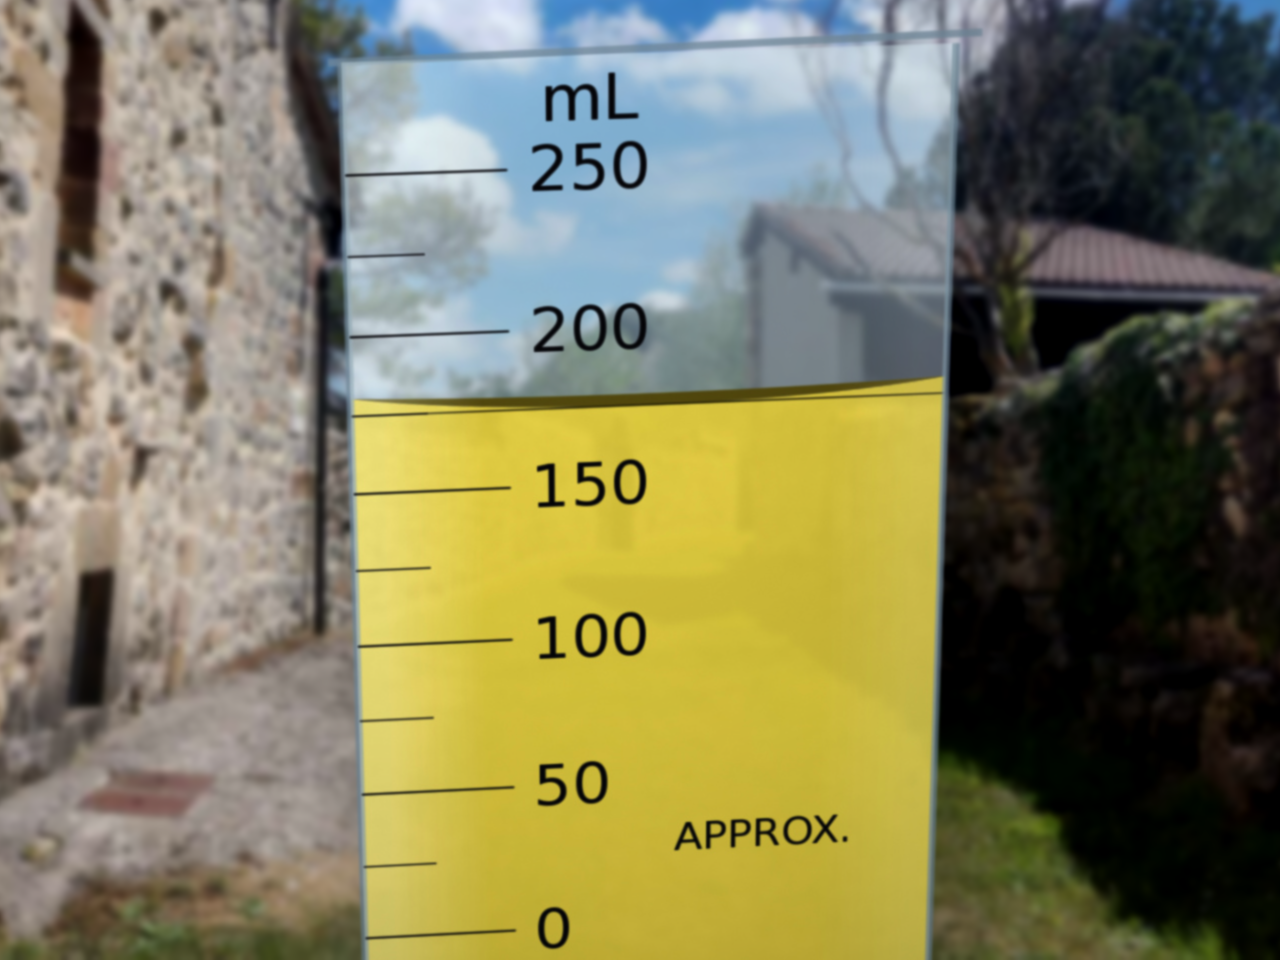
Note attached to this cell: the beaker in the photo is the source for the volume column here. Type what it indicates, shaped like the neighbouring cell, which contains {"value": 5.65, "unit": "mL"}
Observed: {"value": 175, "unit": "mL"}
